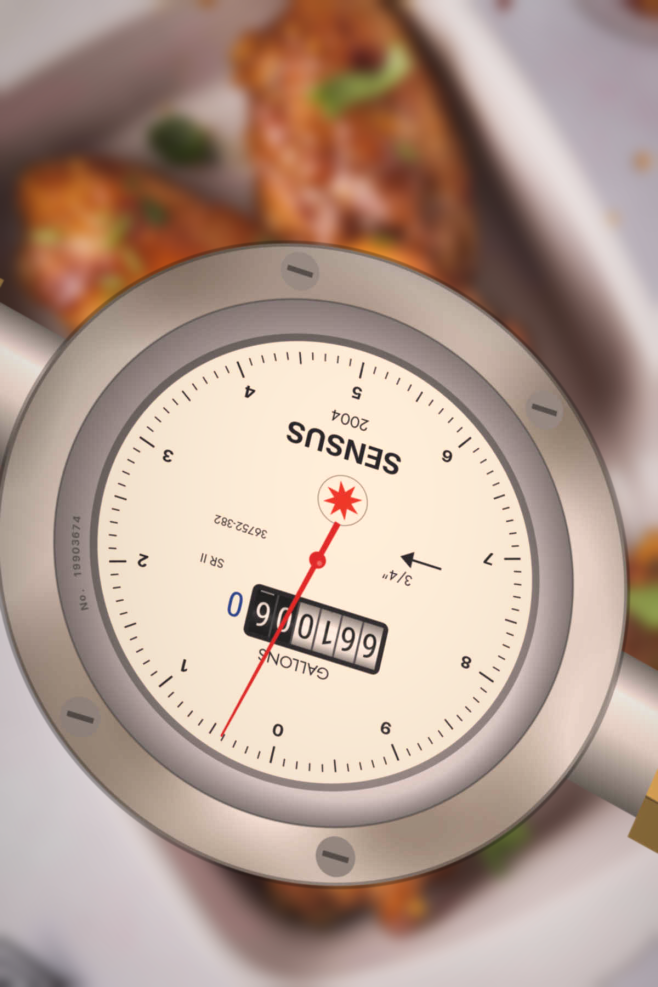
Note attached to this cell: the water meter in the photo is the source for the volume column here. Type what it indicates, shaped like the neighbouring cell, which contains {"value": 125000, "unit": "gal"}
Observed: {"value": 6610060.4, "unit": "gal"}
